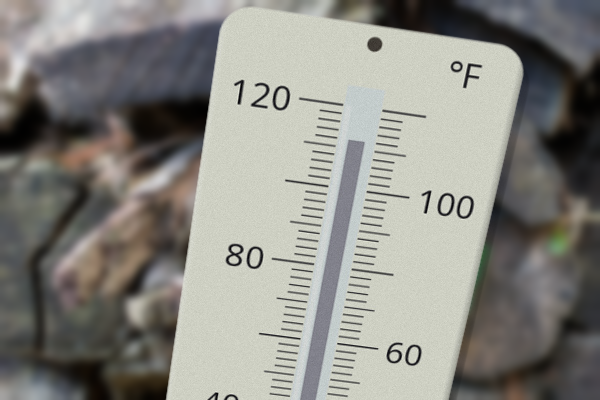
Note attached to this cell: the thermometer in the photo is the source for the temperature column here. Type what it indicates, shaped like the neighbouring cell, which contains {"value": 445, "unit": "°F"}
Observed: {"value": 112, "unit": "°F"}
